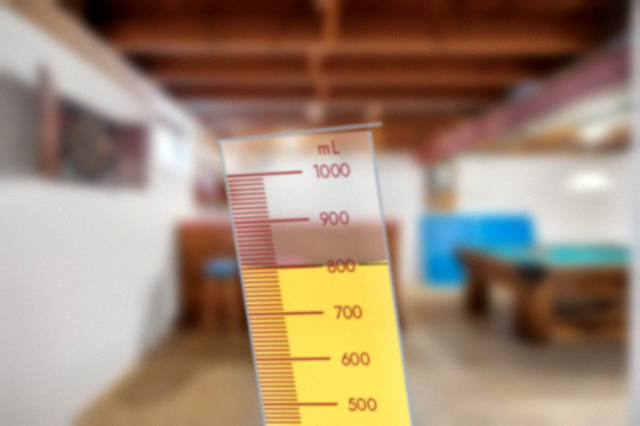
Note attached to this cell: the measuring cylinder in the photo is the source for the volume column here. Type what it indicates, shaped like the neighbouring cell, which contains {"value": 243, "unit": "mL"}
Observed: {"value": 800, "unit": "mL"}
